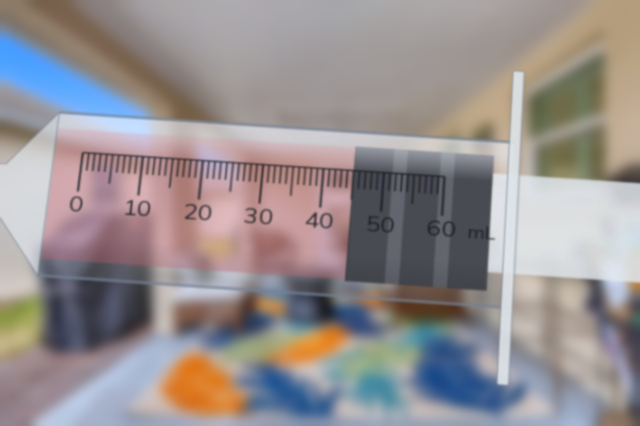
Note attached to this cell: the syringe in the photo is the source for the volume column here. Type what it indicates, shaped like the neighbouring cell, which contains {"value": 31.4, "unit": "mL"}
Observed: {"value": 45, "unit": "mL"}
